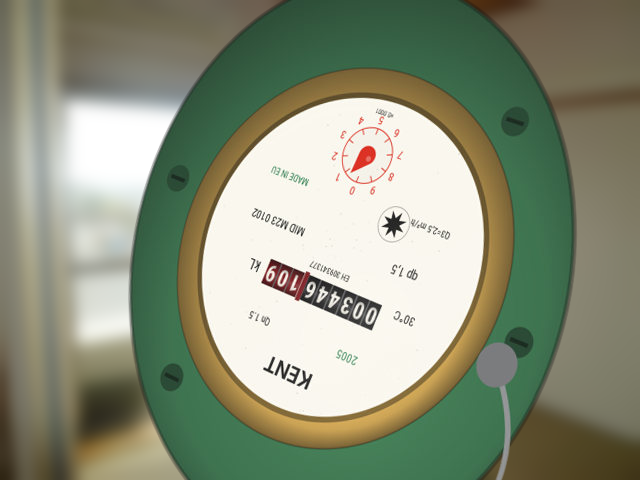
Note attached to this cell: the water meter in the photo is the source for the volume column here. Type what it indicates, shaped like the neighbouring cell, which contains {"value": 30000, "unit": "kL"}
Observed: {"value": 3446.1090, "unit": "kL"}
